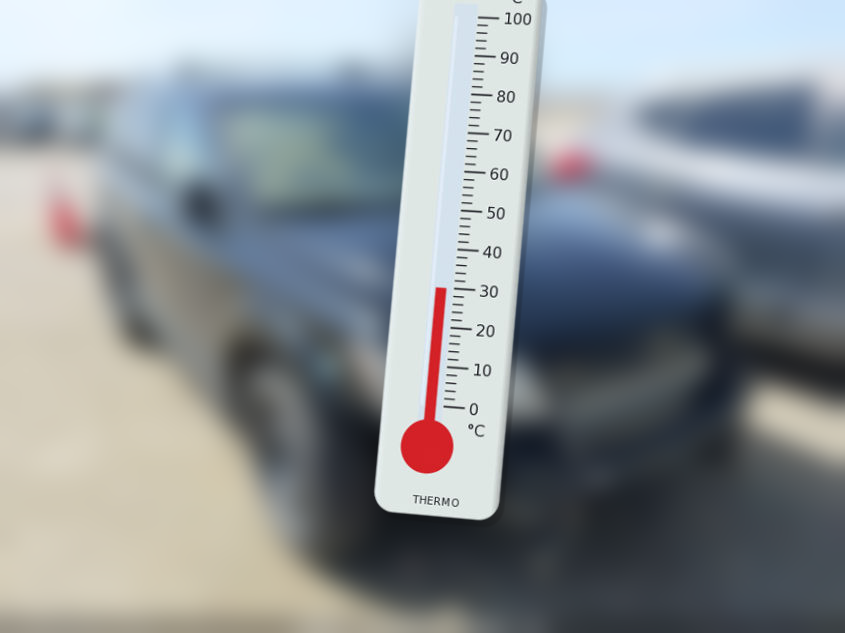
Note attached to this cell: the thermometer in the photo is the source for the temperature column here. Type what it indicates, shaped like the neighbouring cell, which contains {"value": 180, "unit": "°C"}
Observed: {"value": 30, "unit": "°C"}
